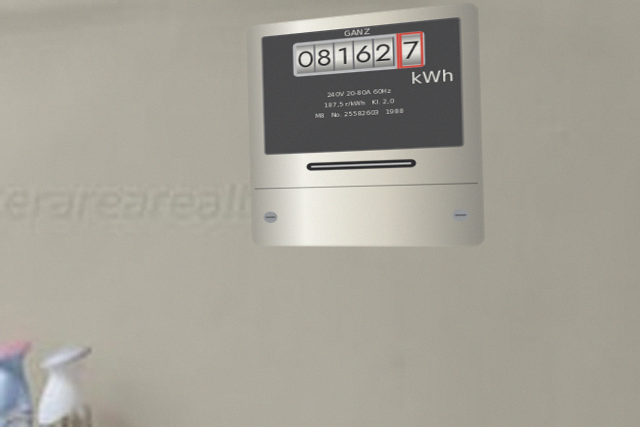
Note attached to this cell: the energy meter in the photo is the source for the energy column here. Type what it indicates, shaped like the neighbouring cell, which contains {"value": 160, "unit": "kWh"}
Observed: {"value": 8162.7, "unit": "kWh"}
